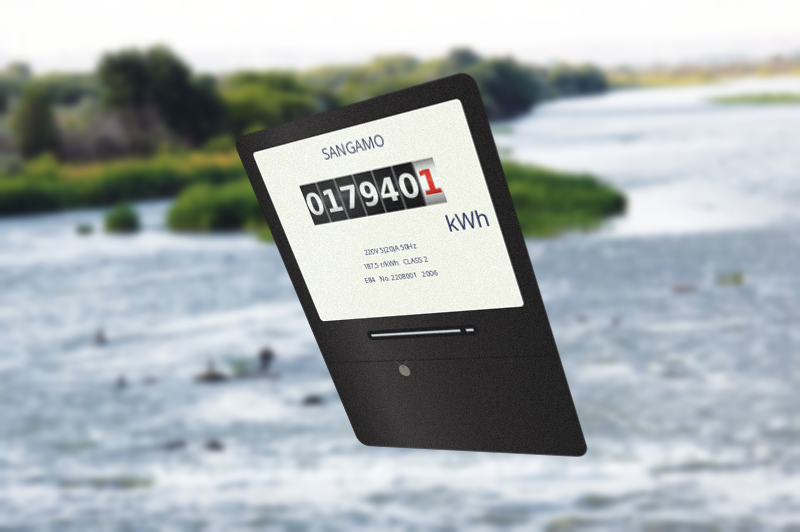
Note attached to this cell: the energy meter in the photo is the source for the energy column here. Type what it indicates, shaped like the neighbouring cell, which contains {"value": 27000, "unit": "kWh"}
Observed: {"value": 17940.1, "unit": "kWh"}
